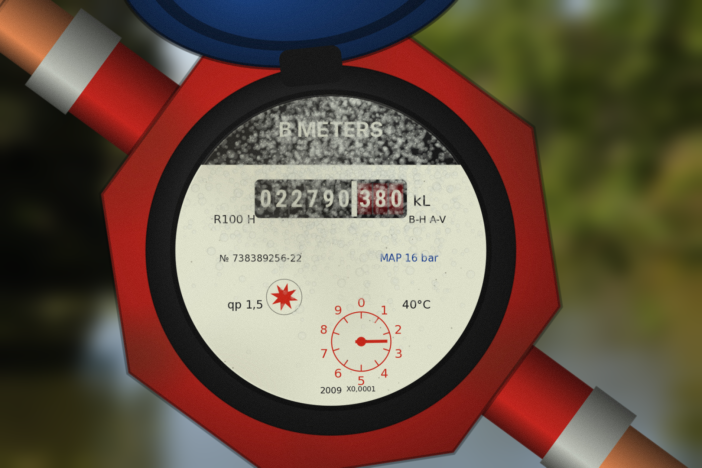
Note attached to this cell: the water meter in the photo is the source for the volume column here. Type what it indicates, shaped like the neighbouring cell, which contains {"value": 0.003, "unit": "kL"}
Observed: {"value": 22790.3802, "unit": "kL"}
